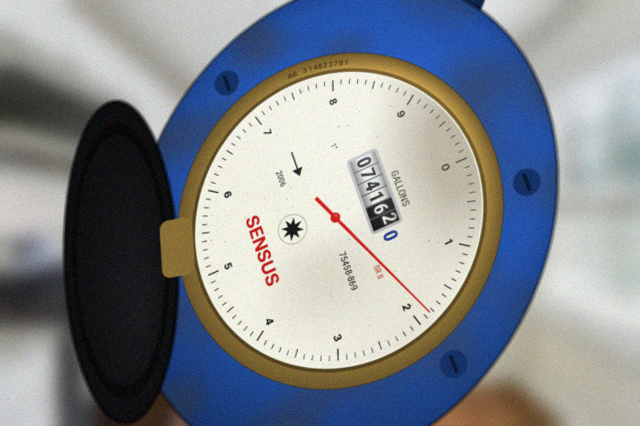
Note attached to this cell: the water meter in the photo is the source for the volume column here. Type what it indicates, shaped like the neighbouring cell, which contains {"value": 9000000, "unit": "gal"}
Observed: {"value": 741621.8, "unit": "gal"}
